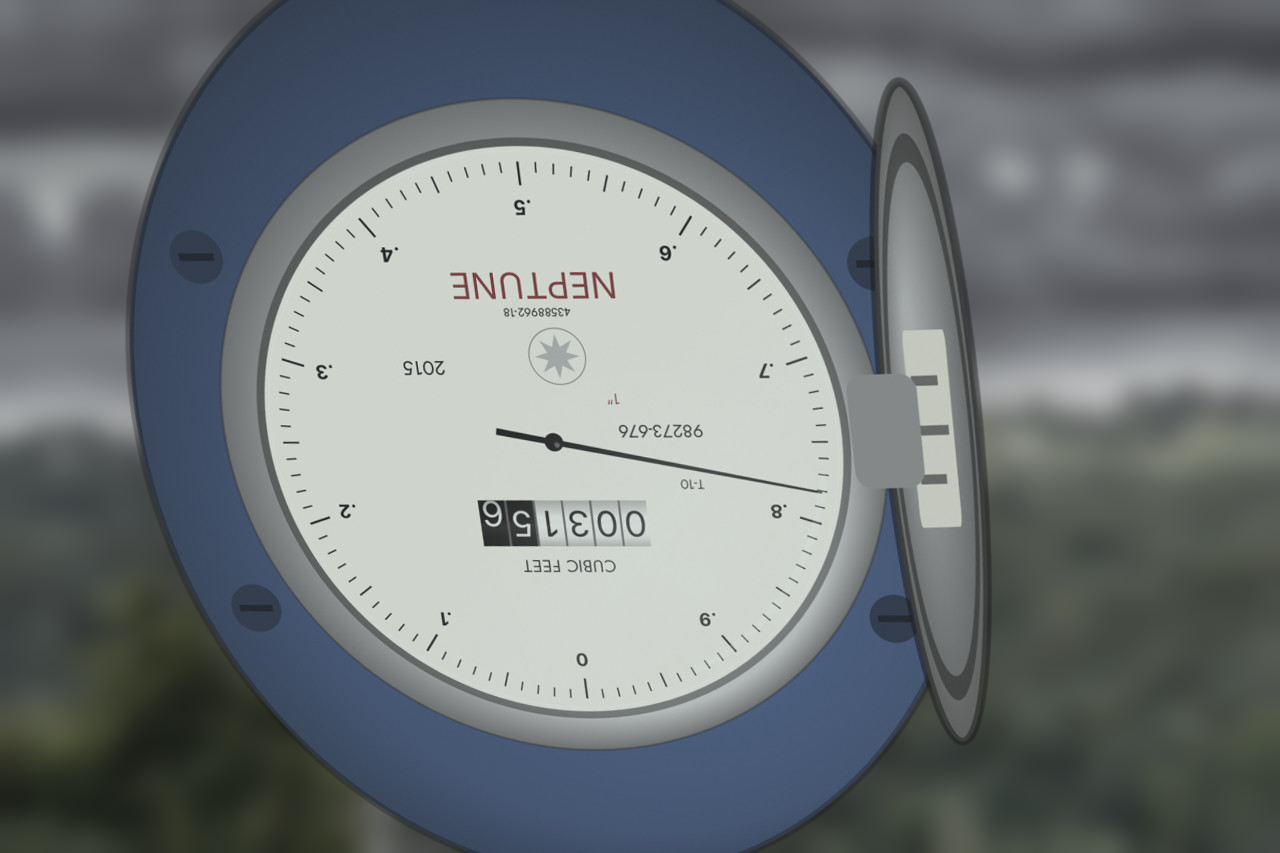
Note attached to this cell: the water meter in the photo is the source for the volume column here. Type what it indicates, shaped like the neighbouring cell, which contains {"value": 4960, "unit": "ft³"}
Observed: {"value": 3155.78, "unit": "ft³"}
